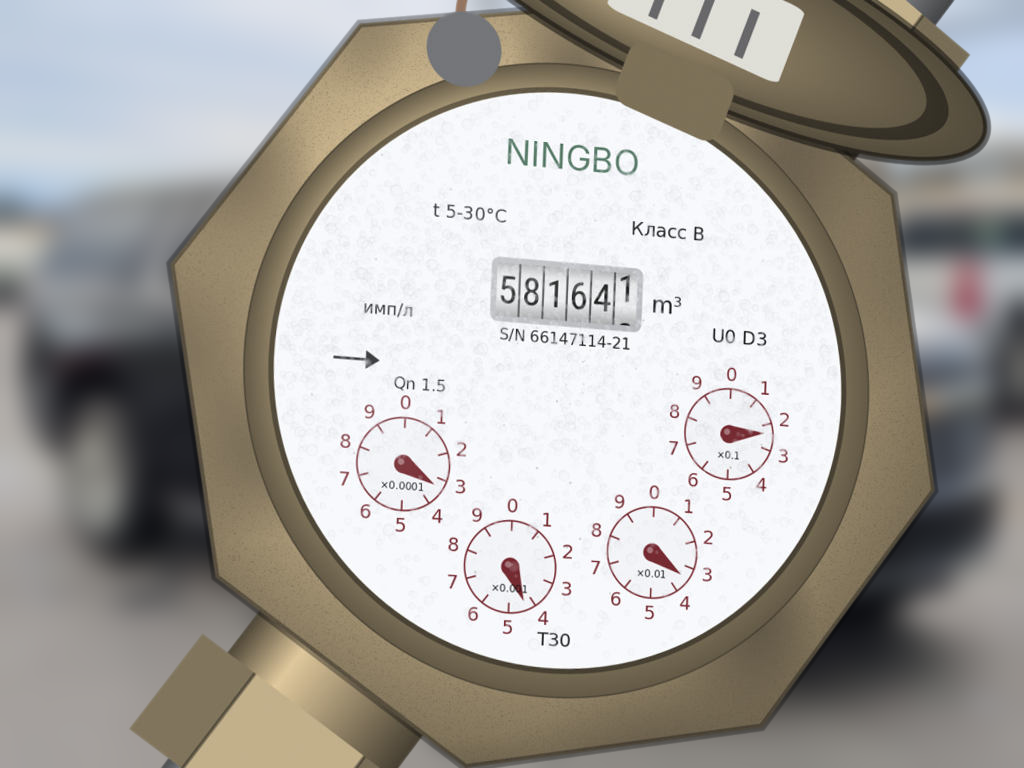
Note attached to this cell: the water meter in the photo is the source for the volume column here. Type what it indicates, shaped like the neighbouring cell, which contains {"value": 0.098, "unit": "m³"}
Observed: {"value": 581641.2343, "unit": "m³"}
